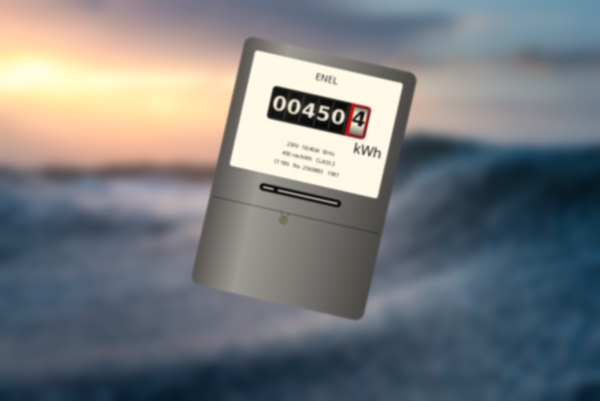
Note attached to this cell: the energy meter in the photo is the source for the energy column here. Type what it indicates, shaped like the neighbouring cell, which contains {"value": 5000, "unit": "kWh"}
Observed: {"value": 450.4, "unit": "kWh"}
